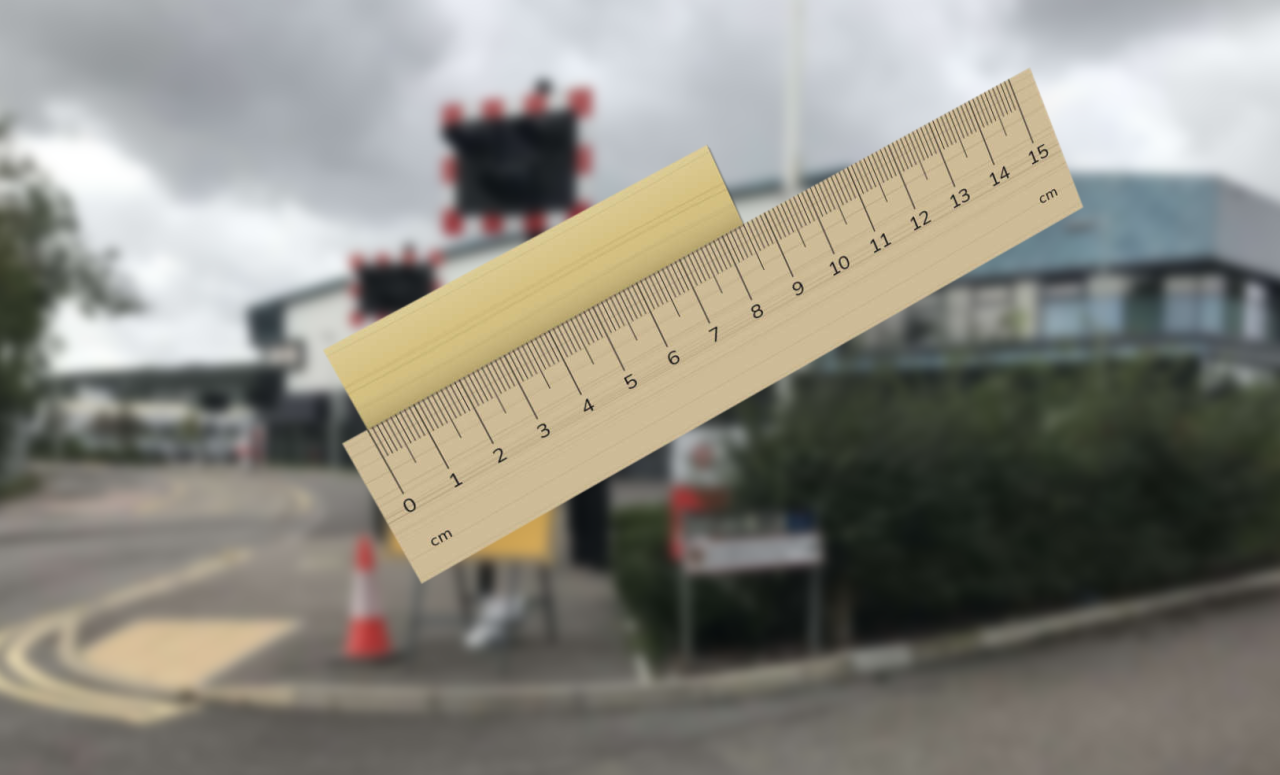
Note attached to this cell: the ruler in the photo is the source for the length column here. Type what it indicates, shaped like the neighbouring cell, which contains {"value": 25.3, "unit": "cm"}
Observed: {"value": 8.5, "unit": "cm"}
